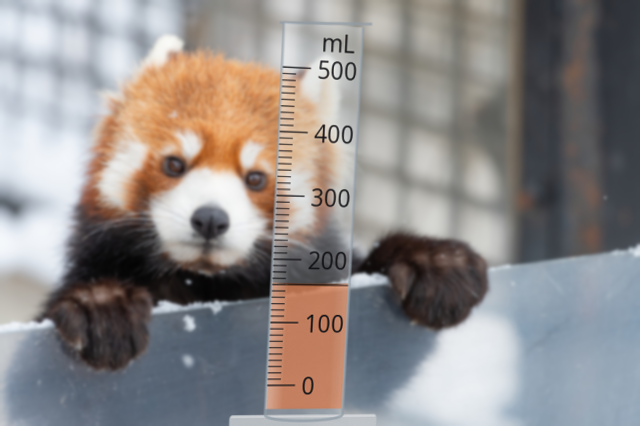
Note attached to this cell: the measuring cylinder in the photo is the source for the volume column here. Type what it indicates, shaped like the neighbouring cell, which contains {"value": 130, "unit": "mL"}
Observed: {"value": 160, "unit": "mL"}
